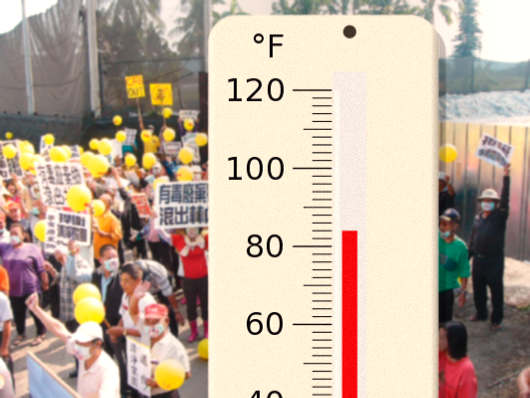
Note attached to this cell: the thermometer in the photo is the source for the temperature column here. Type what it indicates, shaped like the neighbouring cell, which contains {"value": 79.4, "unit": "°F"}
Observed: {"value": 84, "unit": "°F"}
